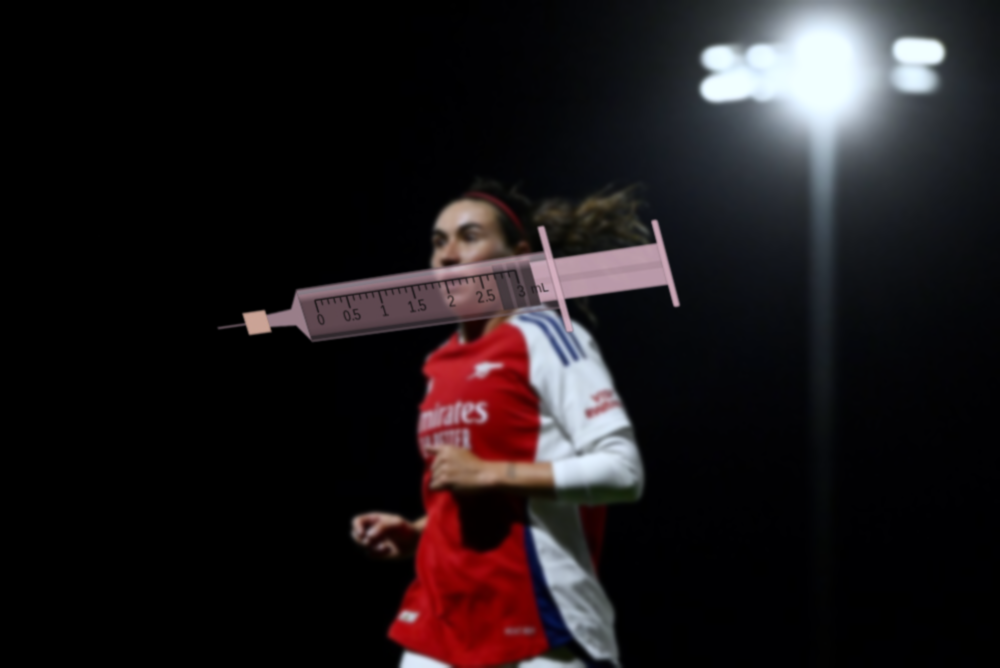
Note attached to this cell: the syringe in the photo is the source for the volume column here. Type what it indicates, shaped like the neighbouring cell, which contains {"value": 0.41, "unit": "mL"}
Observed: {"value": 2.7, "unit": "mL"}
